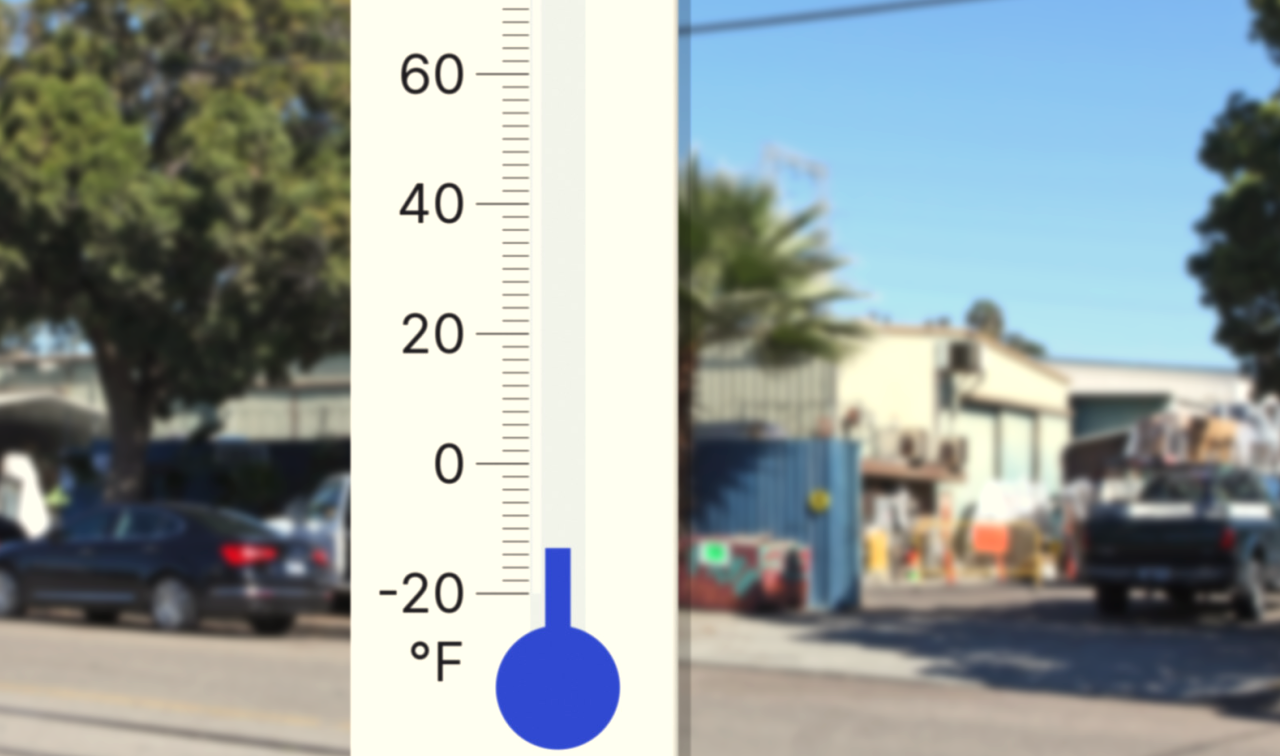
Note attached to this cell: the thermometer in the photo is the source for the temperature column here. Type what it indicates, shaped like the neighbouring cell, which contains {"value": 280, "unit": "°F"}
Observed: {"value": -13, "unit": "°F"}
